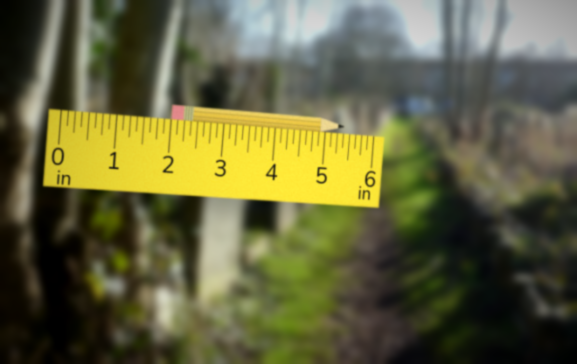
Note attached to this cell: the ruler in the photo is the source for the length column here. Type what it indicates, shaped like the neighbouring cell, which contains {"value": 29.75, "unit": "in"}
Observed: {"value": 3.375, "unit": "in"}
